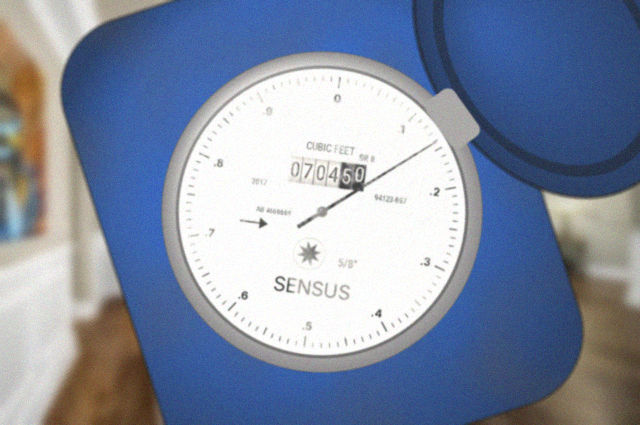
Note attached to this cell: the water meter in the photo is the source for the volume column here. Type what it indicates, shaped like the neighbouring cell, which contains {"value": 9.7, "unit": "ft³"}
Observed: {"value": 70450.14, "unit": "ft³"}
